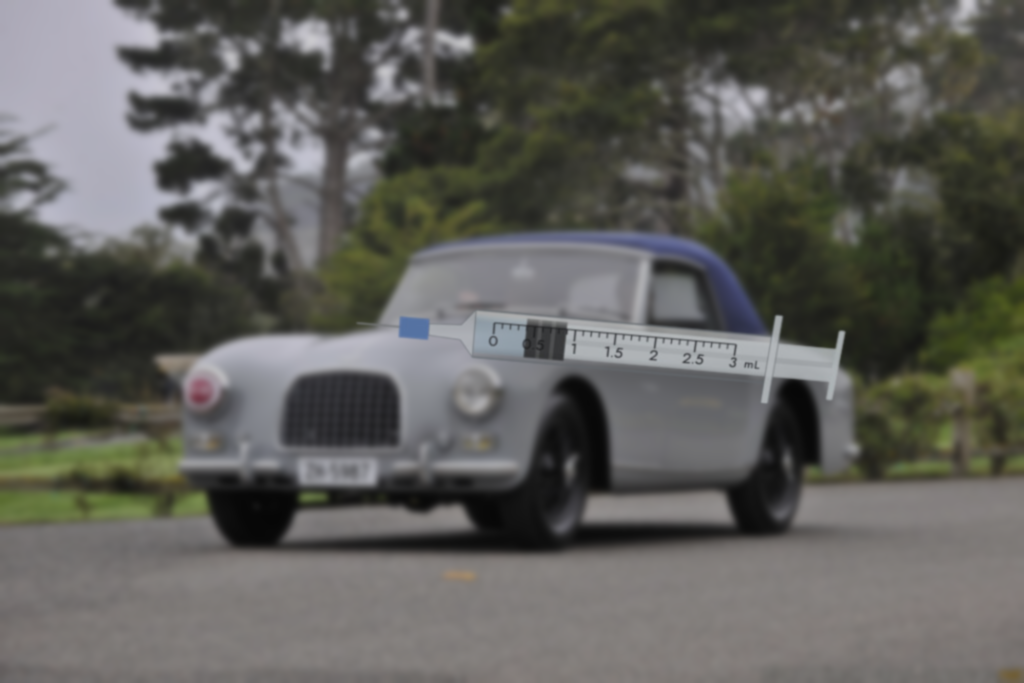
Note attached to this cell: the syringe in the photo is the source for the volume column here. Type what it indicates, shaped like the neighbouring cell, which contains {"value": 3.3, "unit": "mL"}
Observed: {"value": 0.4, "unit": "mL"}
